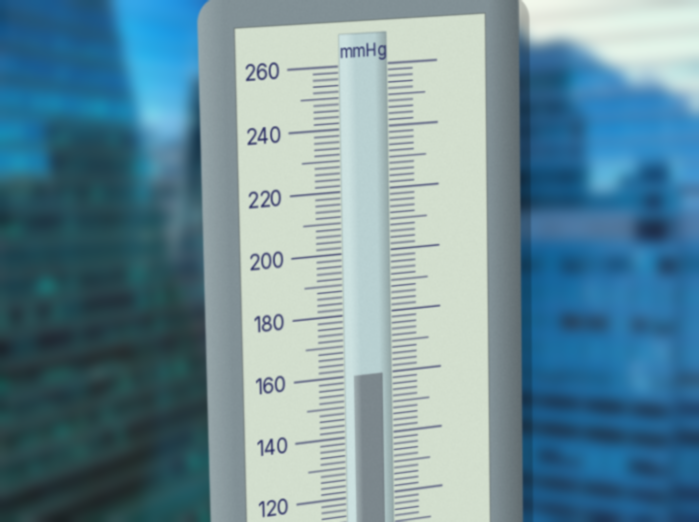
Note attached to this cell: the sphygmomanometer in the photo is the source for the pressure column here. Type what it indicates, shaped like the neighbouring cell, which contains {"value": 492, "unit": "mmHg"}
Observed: {"value": 160, "unit": "mmHg"}
